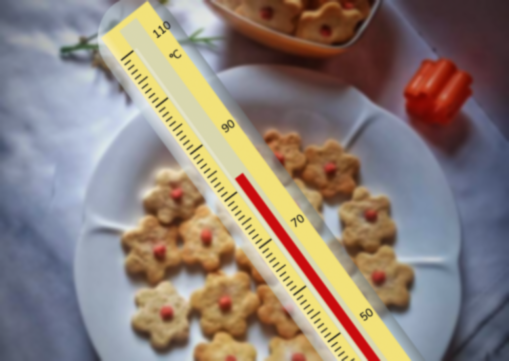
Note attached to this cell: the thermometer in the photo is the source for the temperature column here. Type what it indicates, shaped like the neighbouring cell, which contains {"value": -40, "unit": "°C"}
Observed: {"value": 82, "unit": "°C"}
